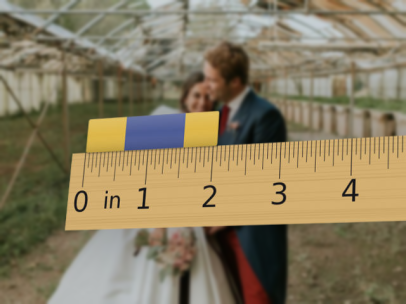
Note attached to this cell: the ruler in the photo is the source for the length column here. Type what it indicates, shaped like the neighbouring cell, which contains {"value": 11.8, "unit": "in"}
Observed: {"value": 2.0625, "unit": "in"}
